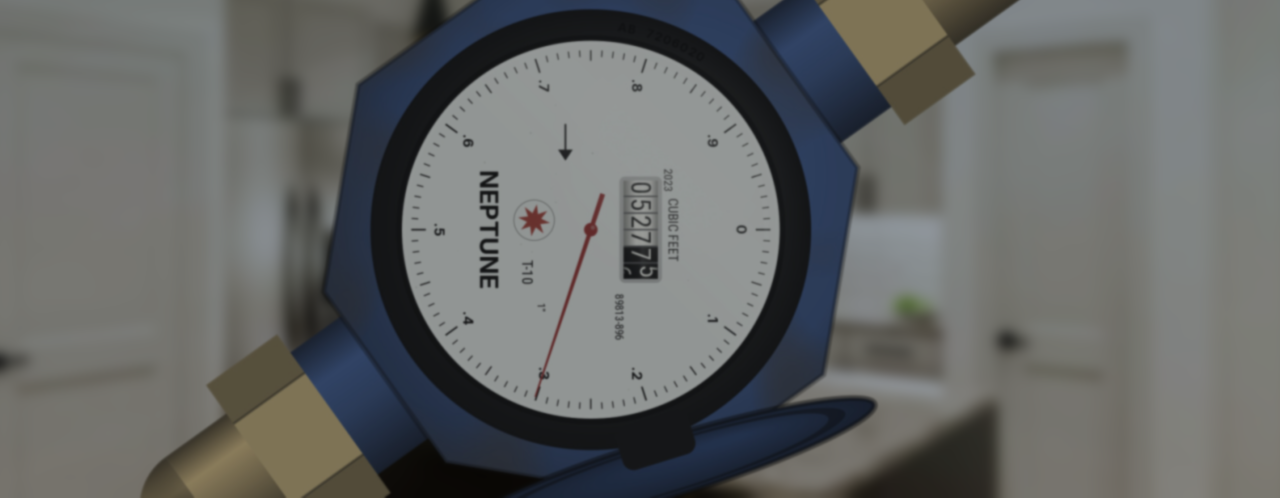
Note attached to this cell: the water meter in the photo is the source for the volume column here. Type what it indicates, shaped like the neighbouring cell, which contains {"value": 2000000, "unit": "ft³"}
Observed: {"value": 52775.30, "unit": "ft³"}
